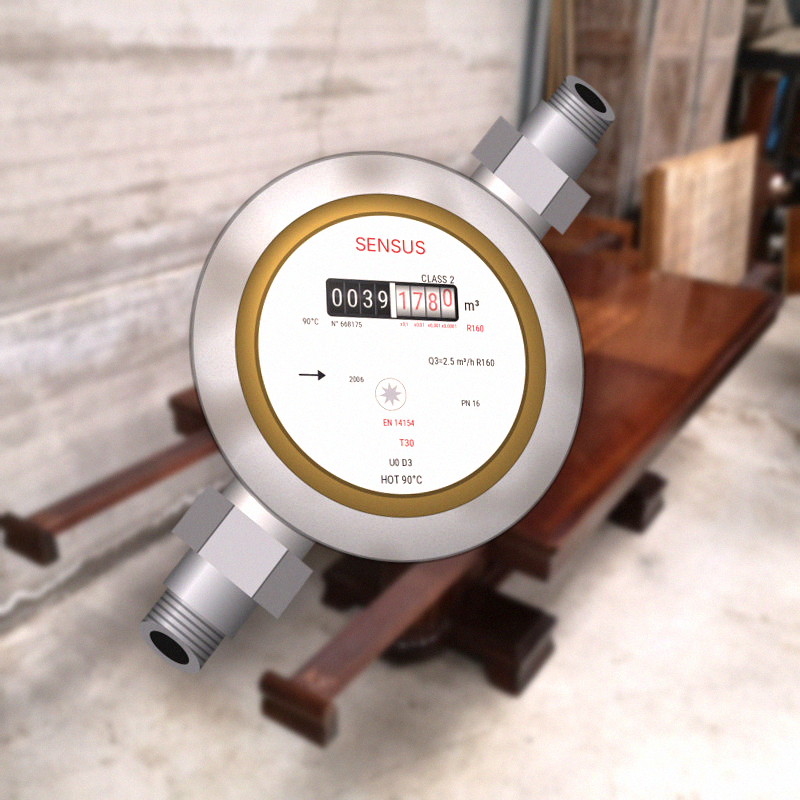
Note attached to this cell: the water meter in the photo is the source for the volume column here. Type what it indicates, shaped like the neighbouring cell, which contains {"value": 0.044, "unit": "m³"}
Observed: {"value": 39.1780, "unit": "m³"}
